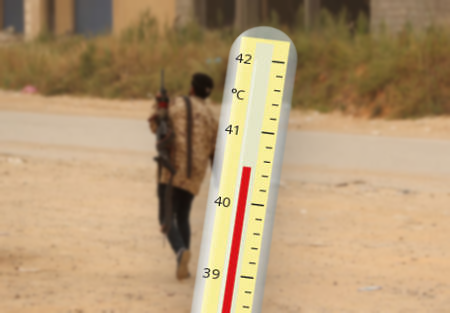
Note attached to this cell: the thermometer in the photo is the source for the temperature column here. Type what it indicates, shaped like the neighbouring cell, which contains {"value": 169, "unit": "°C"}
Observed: {"value": 40.5, "unit": "°C"}
